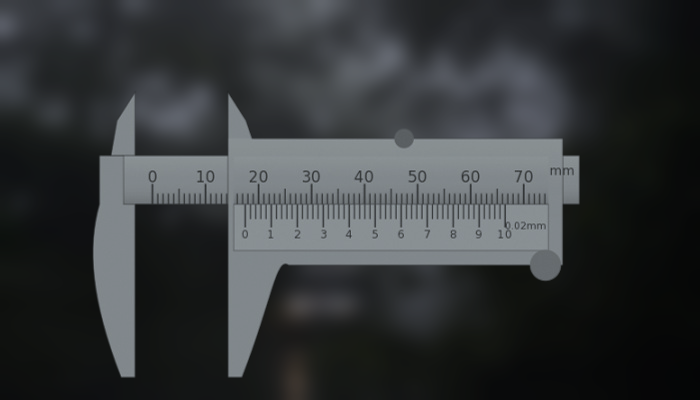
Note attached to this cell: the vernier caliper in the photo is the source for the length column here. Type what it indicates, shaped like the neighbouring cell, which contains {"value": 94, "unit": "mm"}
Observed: {"value": 17.5, "unit": "mm"}
